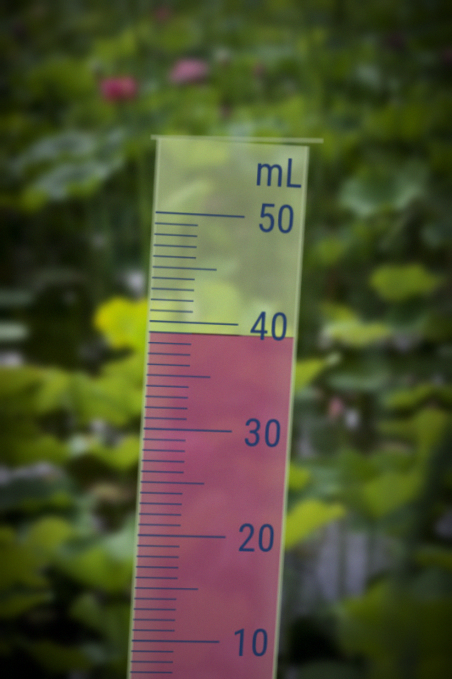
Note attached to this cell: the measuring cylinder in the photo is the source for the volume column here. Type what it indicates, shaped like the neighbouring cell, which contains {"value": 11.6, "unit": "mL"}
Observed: {"value": 39, "unit": "mL"}
